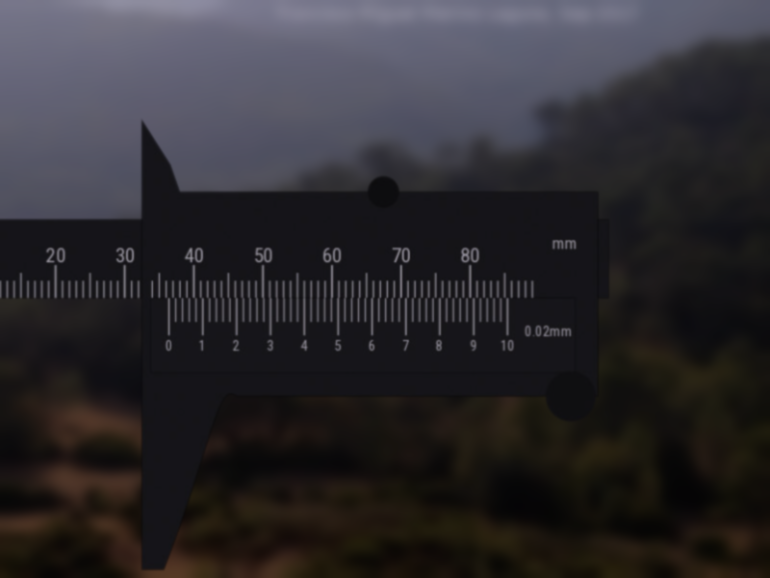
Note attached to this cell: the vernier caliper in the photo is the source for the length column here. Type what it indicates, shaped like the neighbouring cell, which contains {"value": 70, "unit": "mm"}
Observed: {"value": 36.4, "unit": "mm"}
